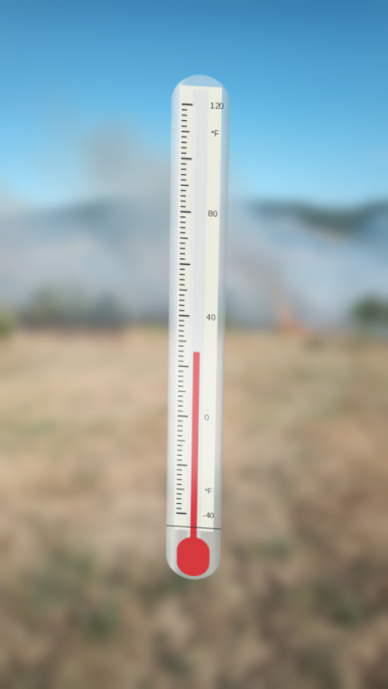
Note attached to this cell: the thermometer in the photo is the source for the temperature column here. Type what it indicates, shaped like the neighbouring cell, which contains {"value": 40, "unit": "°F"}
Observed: {"value": 26, "unit": "°F"}
